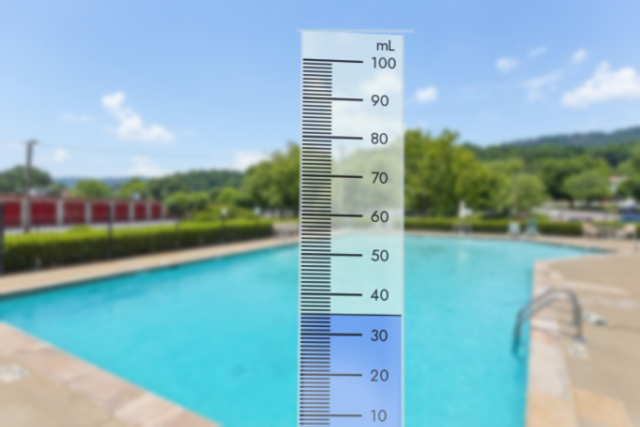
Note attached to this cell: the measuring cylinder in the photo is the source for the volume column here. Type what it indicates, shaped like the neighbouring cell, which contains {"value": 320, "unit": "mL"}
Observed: {"value": 35, "unit": "mL"}
